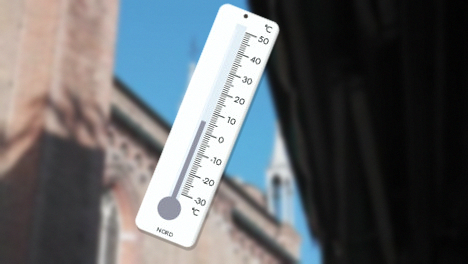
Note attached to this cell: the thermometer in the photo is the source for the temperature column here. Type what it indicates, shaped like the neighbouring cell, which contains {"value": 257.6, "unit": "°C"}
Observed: {"value": 5, "unit": "°C"}
